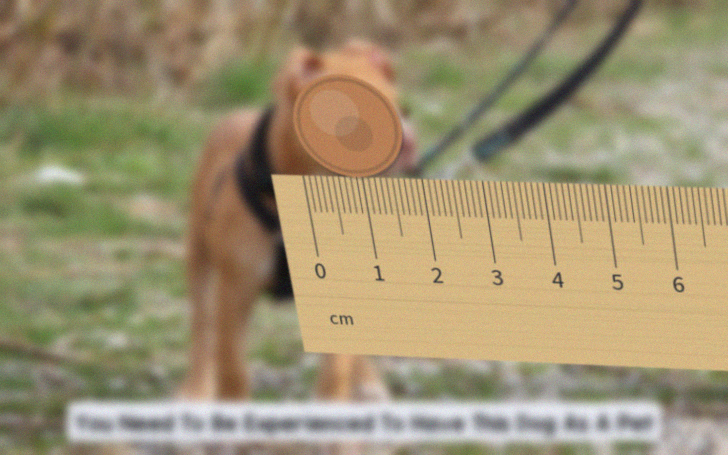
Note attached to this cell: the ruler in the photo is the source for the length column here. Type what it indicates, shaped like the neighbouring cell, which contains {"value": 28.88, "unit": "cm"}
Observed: {"value": 1.8, "unit": "cm"}
